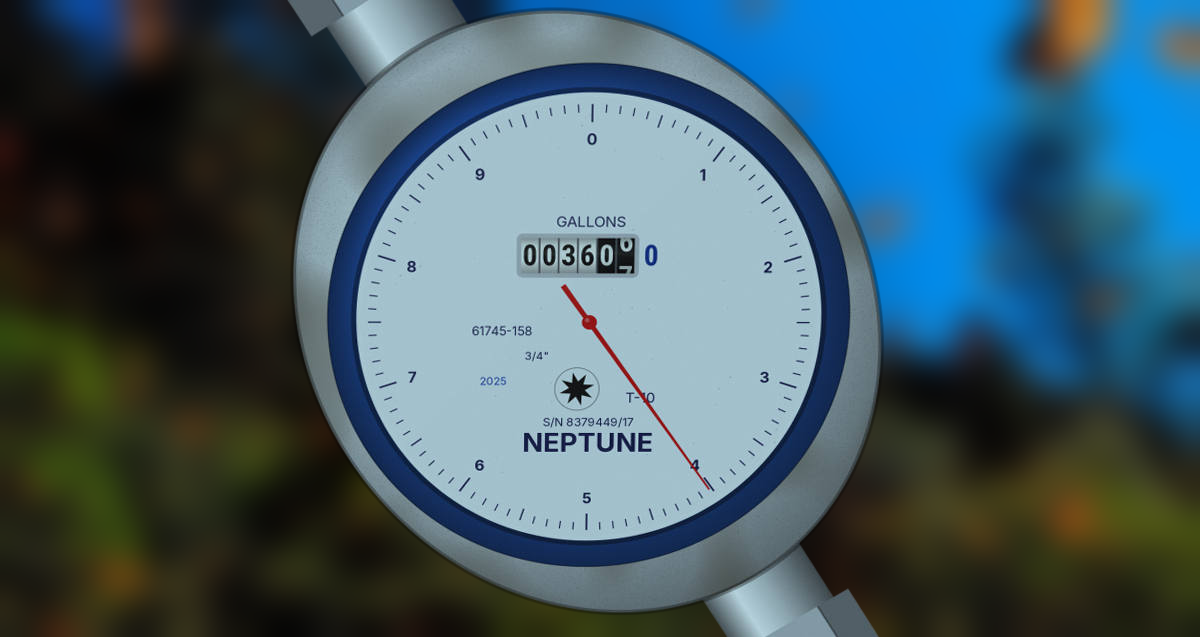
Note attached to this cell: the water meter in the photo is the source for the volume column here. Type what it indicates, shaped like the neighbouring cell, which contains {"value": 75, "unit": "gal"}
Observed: {"value": 36064.0, "unit": "gal"}
